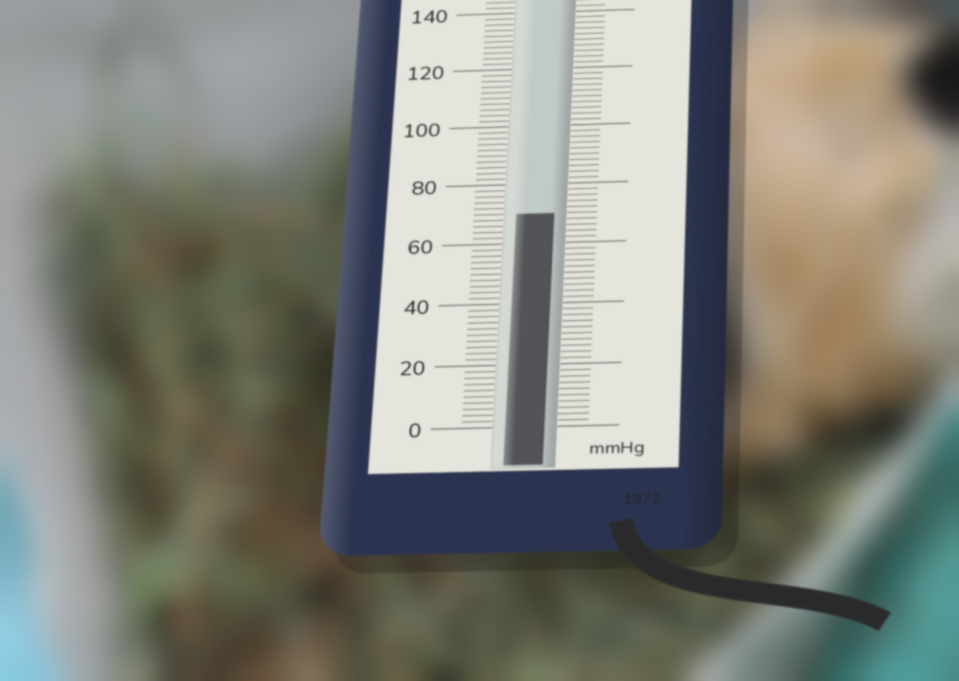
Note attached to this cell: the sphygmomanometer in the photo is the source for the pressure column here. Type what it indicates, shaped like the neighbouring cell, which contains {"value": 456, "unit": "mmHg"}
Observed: {"value": 70, "unit": "mmHg"}
